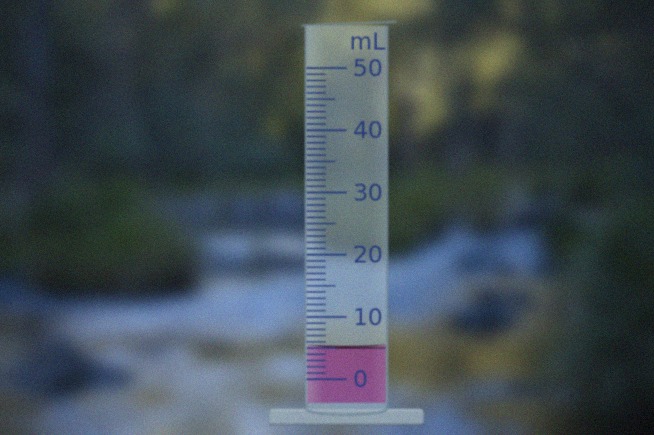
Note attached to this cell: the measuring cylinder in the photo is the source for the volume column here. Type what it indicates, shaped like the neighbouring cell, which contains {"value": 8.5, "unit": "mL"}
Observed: {"value": 5, "unit": "mL"}
